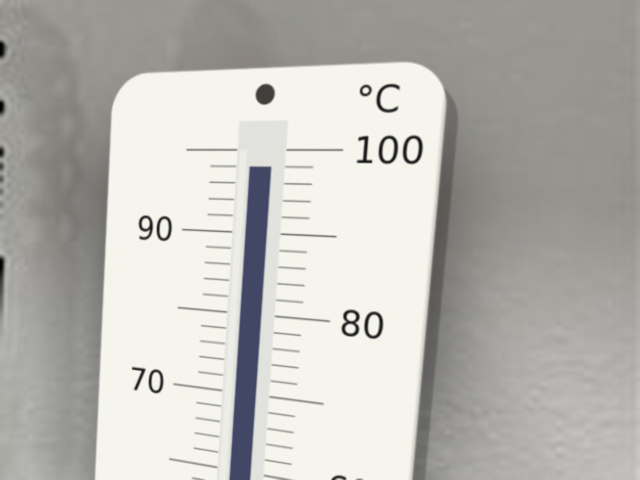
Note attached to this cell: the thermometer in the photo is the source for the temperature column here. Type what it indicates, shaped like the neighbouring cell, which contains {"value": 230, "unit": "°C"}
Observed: {"value": 98, "unit": "°C"}
